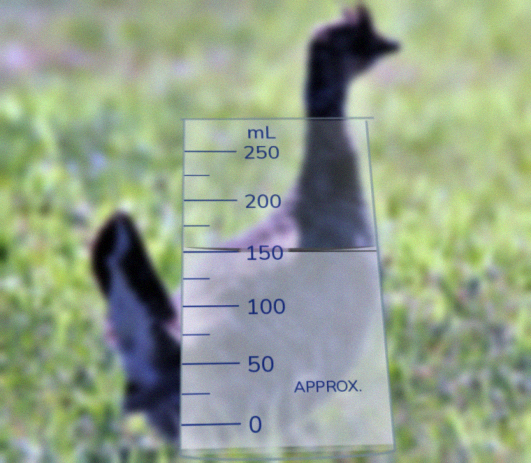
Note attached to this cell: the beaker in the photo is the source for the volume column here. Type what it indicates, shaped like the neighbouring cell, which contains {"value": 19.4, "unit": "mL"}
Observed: {"value": 150, "unit": "mL"}
